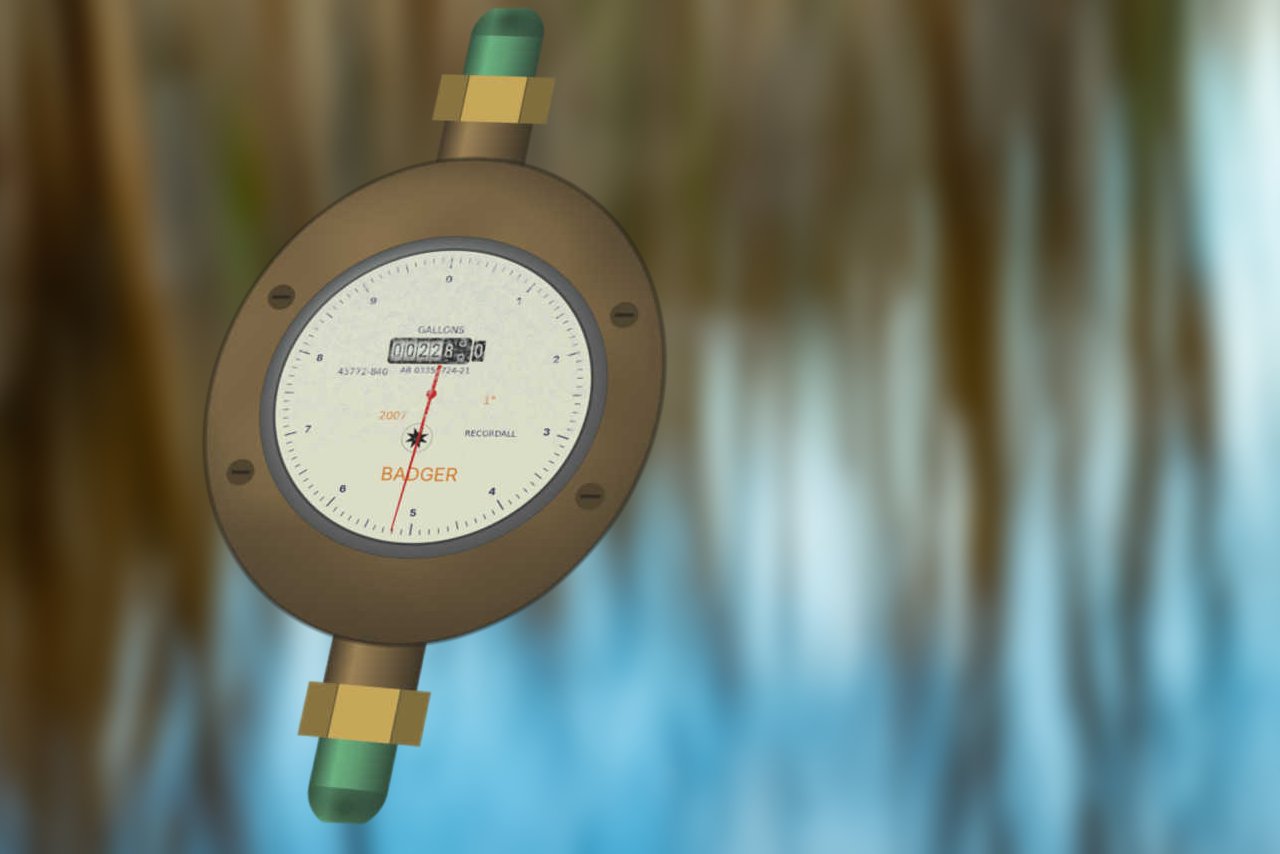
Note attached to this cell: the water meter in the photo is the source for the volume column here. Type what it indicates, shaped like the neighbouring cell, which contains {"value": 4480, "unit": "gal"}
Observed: {"value": 22885.2, "unit": "gal"}
